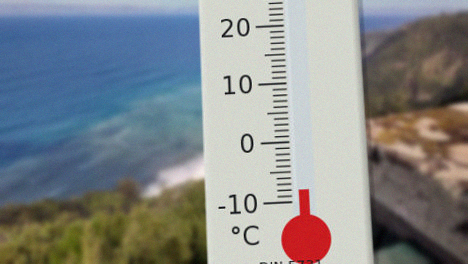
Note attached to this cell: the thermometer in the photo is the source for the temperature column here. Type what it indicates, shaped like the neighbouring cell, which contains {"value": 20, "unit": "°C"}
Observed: {"value": -8, "unit": "°C"}
